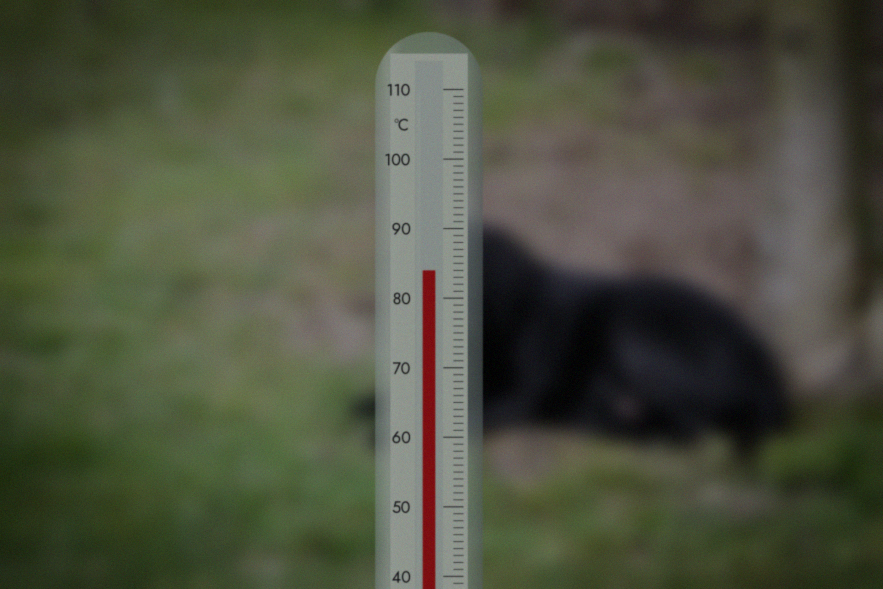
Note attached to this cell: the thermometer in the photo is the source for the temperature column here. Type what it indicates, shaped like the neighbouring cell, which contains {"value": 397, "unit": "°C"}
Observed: {"value": 84, "unit": "°C"}
